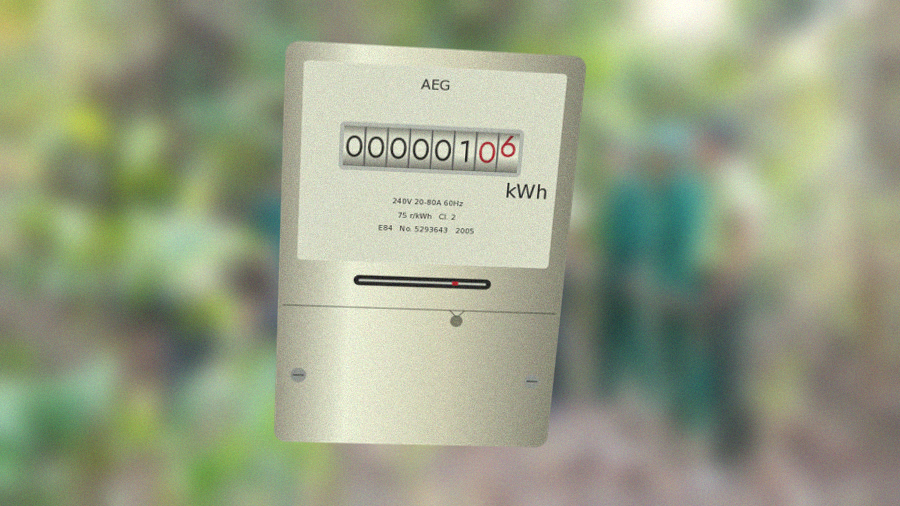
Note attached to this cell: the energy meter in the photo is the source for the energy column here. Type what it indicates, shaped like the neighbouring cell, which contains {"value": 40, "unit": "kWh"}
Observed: {"value": 1.06, "unit": "kWh"}
